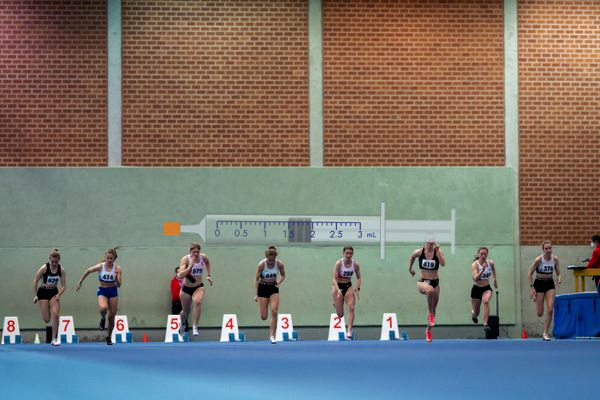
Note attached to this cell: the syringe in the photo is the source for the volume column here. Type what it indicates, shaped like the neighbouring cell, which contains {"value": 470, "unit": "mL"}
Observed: {"value": 1.5, "unit": "mL"}
